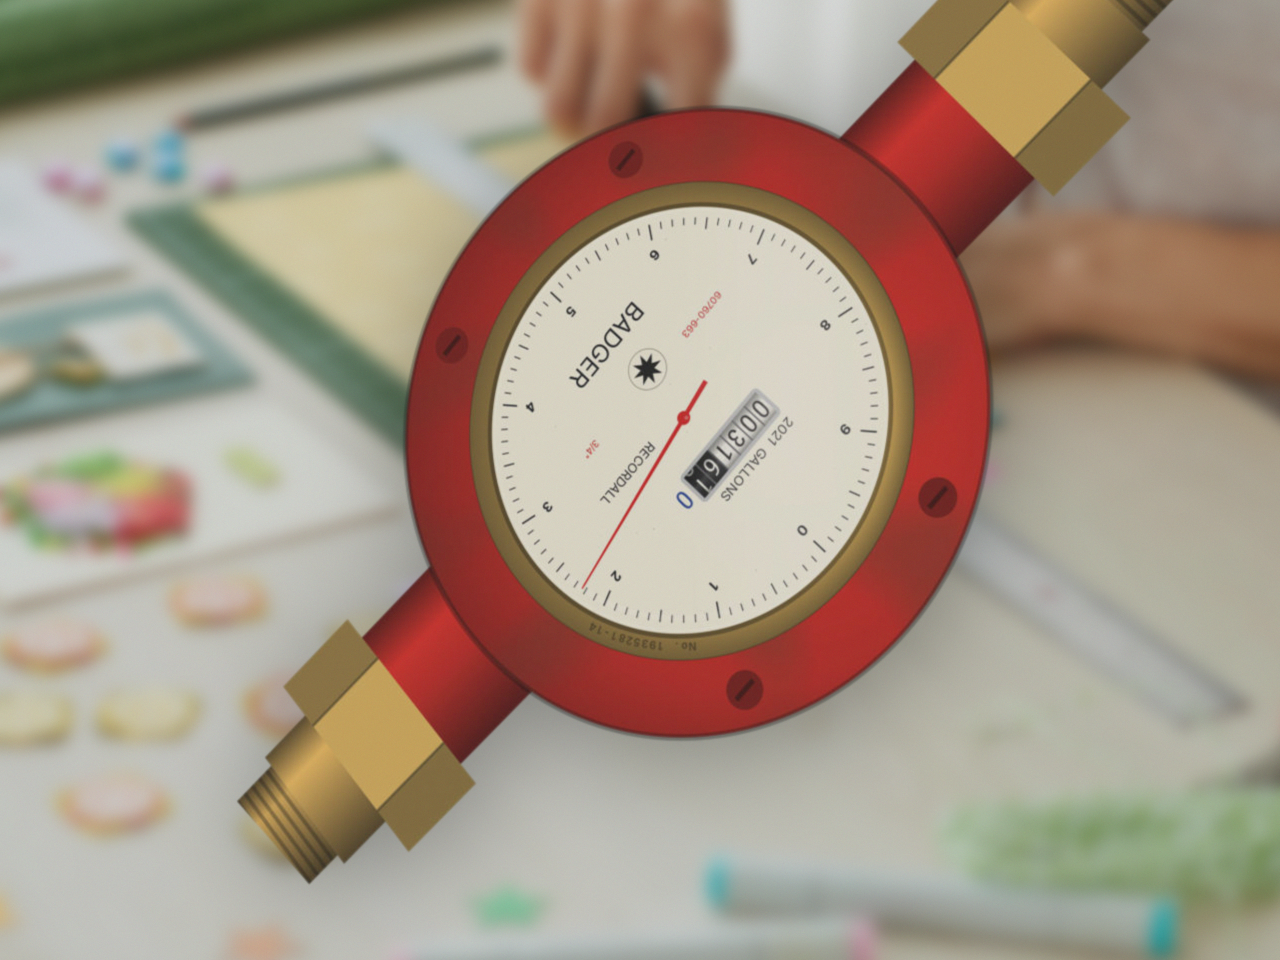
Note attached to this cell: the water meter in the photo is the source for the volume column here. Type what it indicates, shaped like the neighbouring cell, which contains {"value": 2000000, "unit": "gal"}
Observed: {"value": 31612.2, "unit": "gal"}
